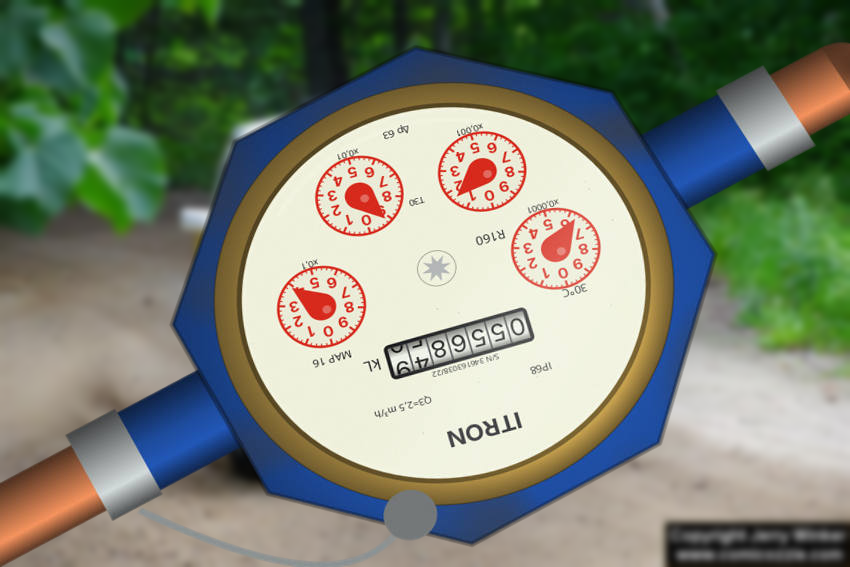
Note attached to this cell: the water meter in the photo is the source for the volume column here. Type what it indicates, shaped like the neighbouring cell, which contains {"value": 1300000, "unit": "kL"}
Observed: {"value": 556849.3916, "unit": "kL"}
